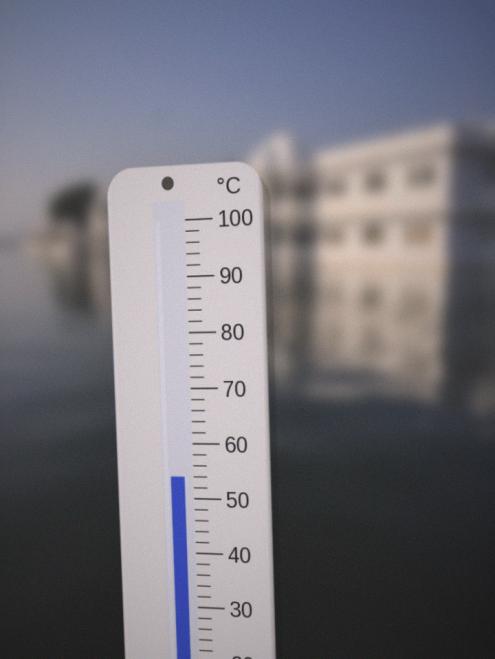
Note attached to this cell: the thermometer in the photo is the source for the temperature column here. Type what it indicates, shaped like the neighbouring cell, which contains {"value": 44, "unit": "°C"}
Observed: {"value": 54, "unit": "°C"}
